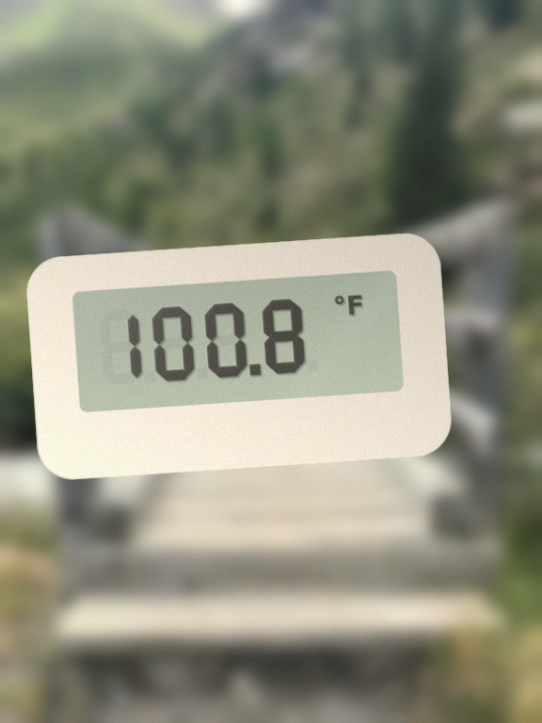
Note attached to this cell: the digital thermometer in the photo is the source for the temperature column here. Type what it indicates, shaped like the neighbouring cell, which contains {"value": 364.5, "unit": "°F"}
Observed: {"value": 100.8, "unit": "°F"}
